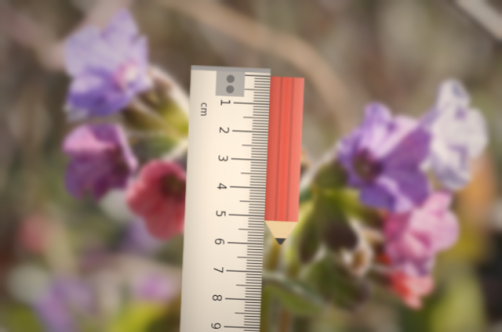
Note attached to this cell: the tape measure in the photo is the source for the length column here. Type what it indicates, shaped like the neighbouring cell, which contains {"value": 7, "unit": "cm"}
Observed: {"value": 6, "unit": "cm"}
